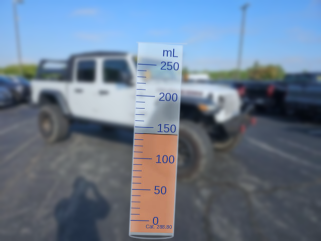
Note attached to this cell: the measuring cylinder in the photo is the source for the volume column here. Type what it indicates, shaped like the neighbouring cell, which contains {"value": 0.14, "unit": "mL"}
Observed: {"value": 140, "unit": "mL"}
